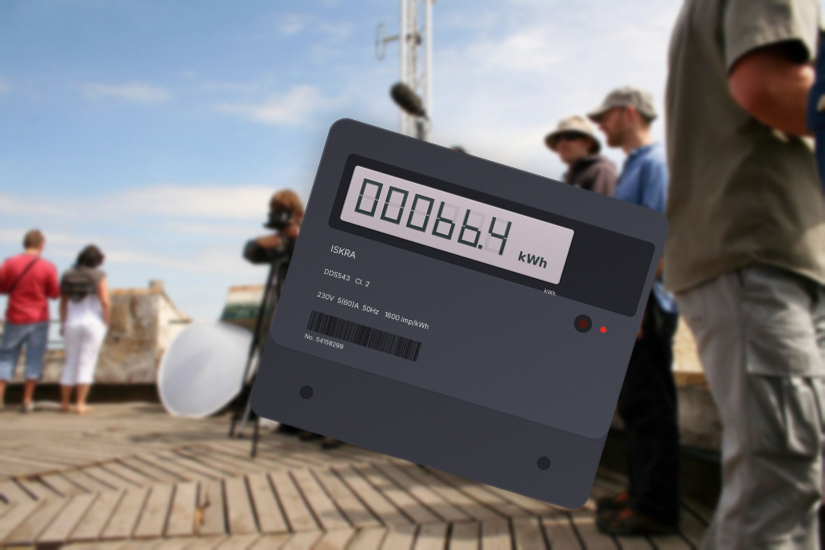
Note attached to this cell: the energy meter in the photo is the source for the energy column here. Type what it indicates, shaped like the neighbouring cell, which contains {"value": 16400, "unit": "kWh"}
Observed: {"value": 66.4, "unit": "kWh"}
